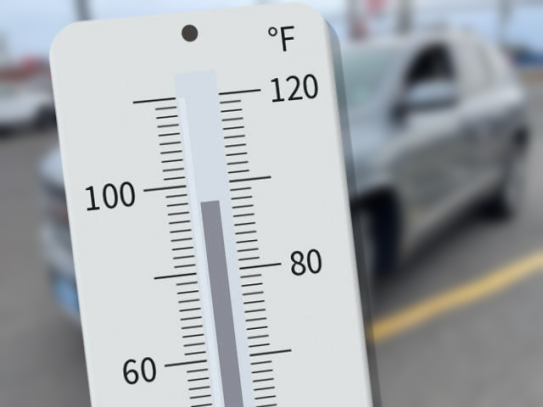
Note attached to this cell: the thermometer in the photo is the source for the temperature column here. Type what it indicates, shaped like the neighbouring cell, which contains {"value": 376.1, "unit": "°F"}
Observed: {"value": 96, "unit": "°F"}
